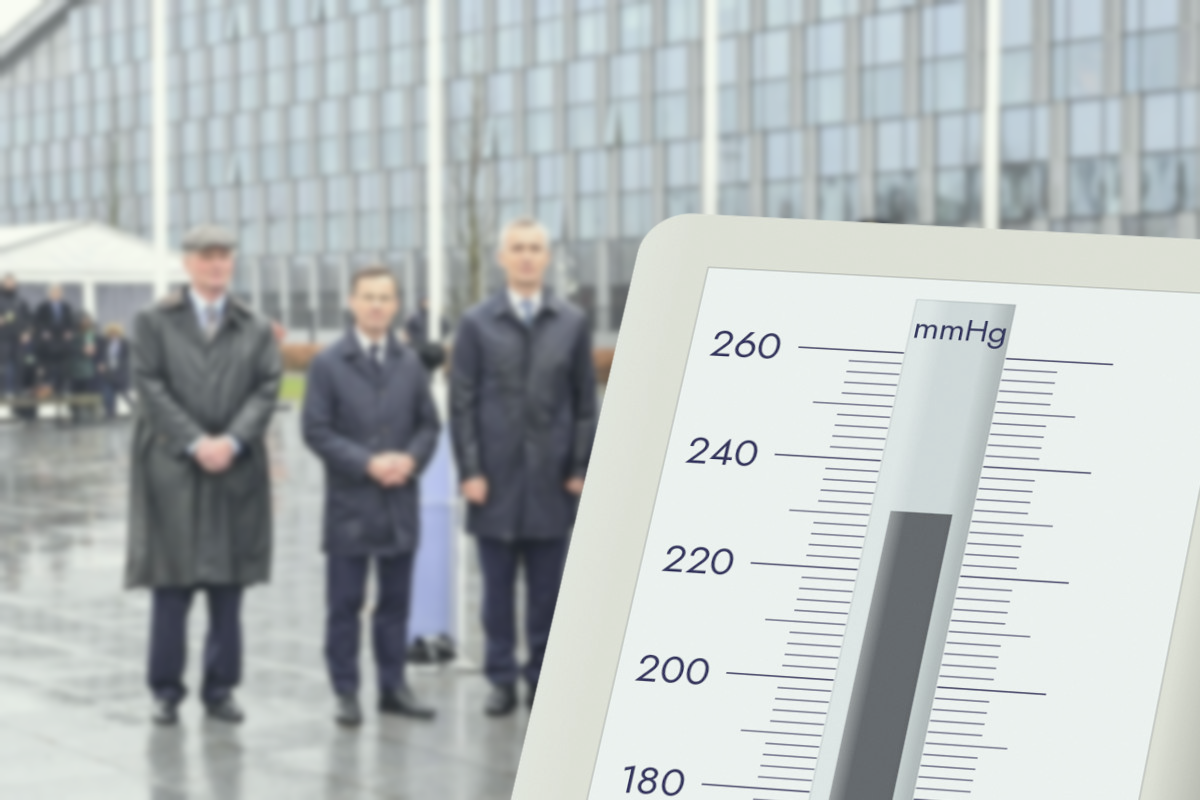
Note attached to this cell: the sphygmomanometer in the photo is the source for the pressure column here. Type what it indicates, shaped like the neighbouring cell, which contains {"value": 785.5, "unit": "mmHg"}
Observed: {"value": 231, "unit": "mmHg"}
